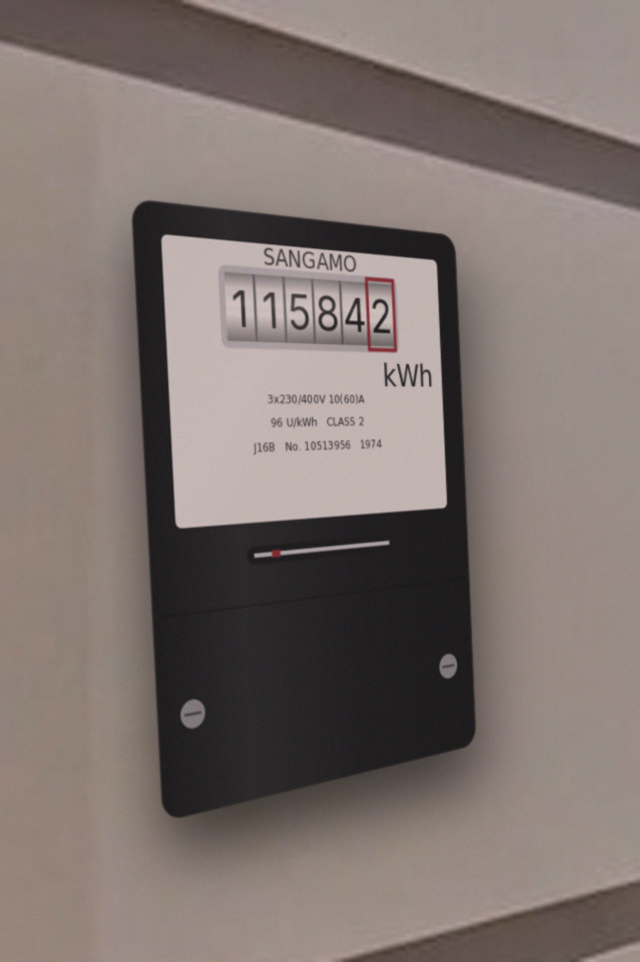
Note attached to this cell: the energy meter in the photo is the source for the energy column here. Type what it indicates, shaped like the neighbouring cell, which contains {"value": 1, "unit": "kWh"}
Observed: {"value": 11584.2, "unit": "kWh"}
